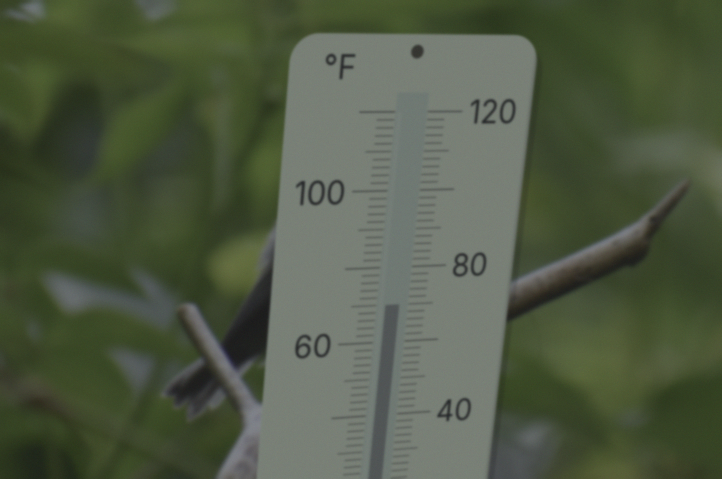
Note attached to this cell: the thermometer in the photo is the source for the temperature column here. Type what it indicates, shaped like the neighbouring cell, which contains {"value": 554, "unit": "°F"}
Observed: {"value": 70, "unit": "°F"}
